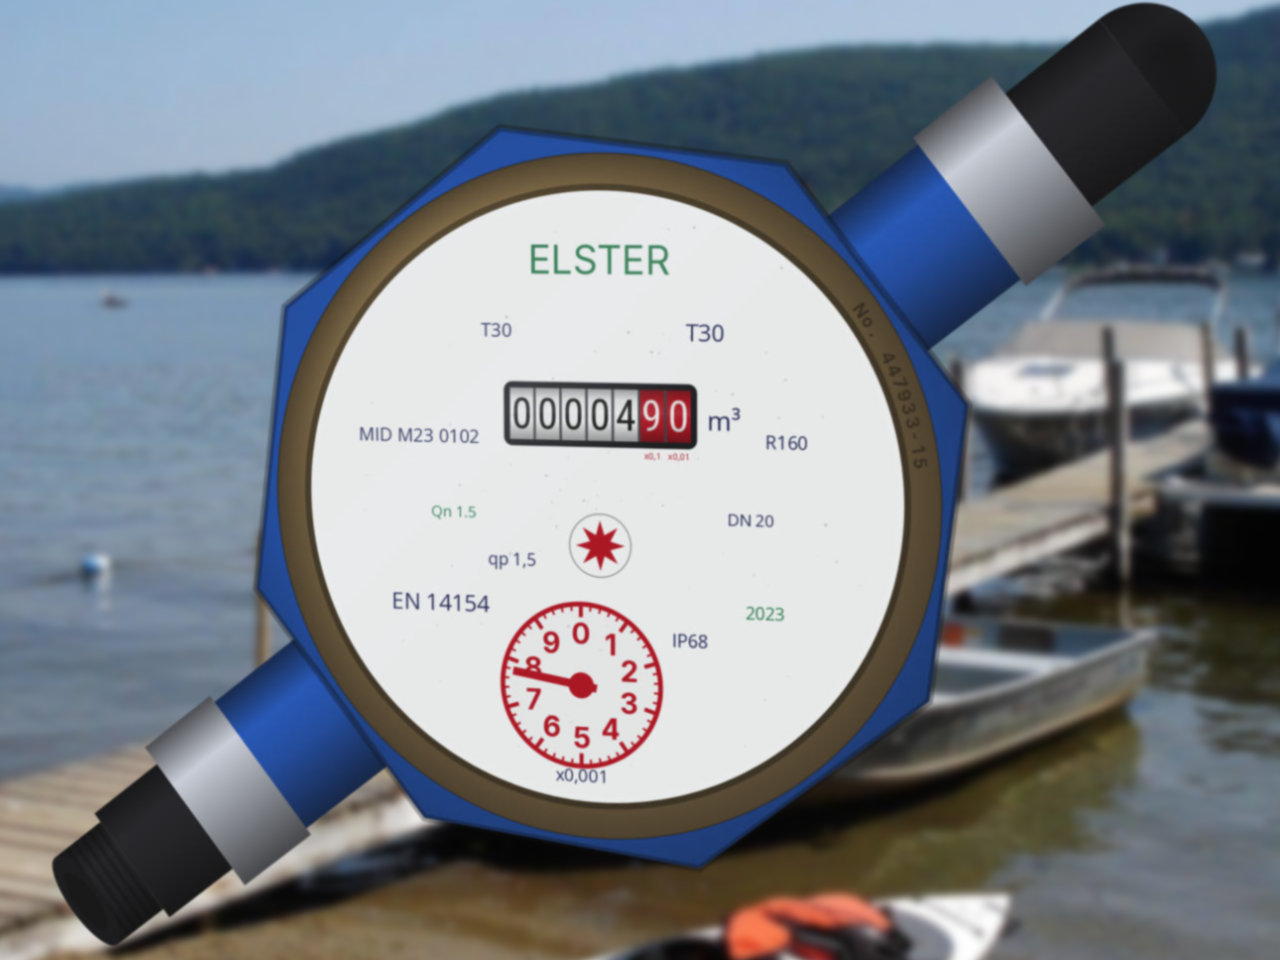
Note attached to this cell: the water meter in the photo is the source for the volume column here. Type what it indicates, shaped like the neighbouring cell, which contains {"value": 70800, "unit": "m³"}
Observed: {"value": 4.907, "unit": "m³"}
